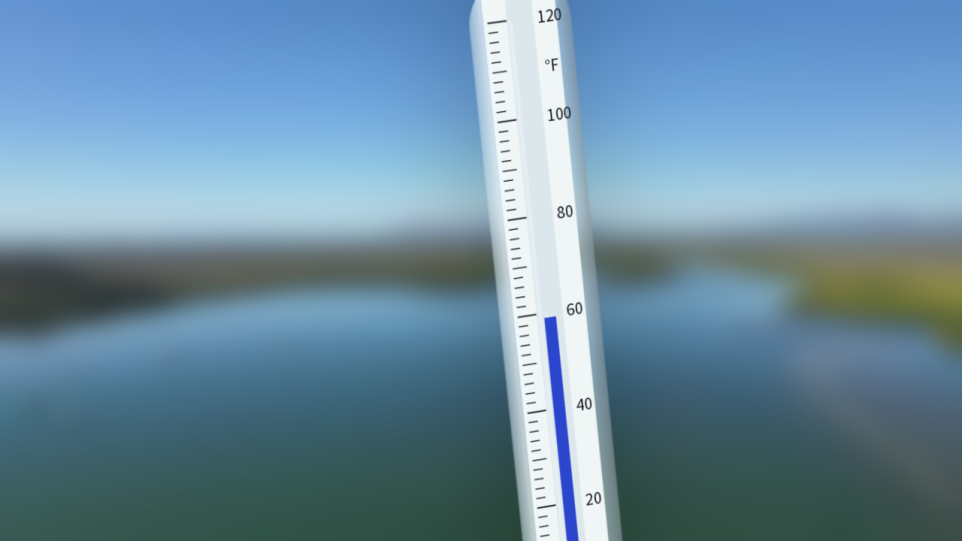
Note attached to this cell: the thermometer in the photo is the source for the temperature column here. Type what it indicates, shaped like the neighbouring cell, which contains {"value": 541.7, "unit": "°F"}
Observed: {"value": 59, "unit": "°F"}
